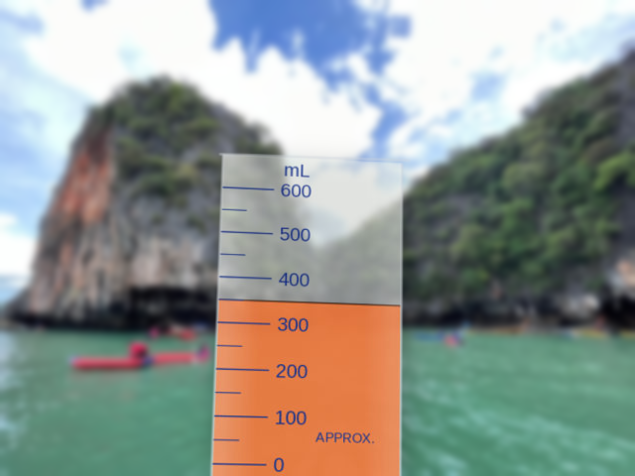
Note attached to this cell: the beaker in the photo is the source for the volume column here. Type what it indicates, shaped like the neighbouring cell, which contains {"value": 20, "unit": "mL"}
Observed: {"value": 350, "unit": "mL"}
